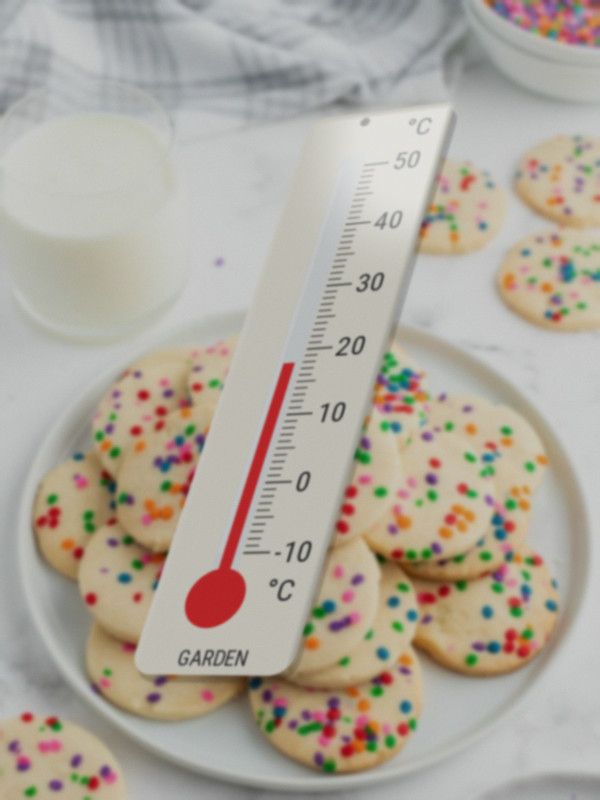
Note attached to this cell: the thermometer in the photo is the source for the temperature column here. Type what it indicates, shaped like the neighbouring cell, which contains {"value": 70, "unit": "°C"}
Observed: {"value": 18, "unit": "°C"}
